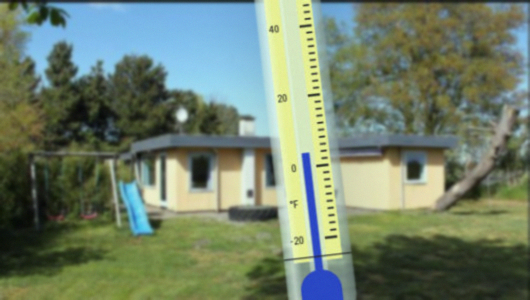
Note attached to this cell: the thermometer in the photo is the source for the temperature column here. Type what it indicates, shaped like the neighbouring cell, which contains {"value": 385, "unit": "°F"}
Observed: {"value": 4, "unit": "°F"}
